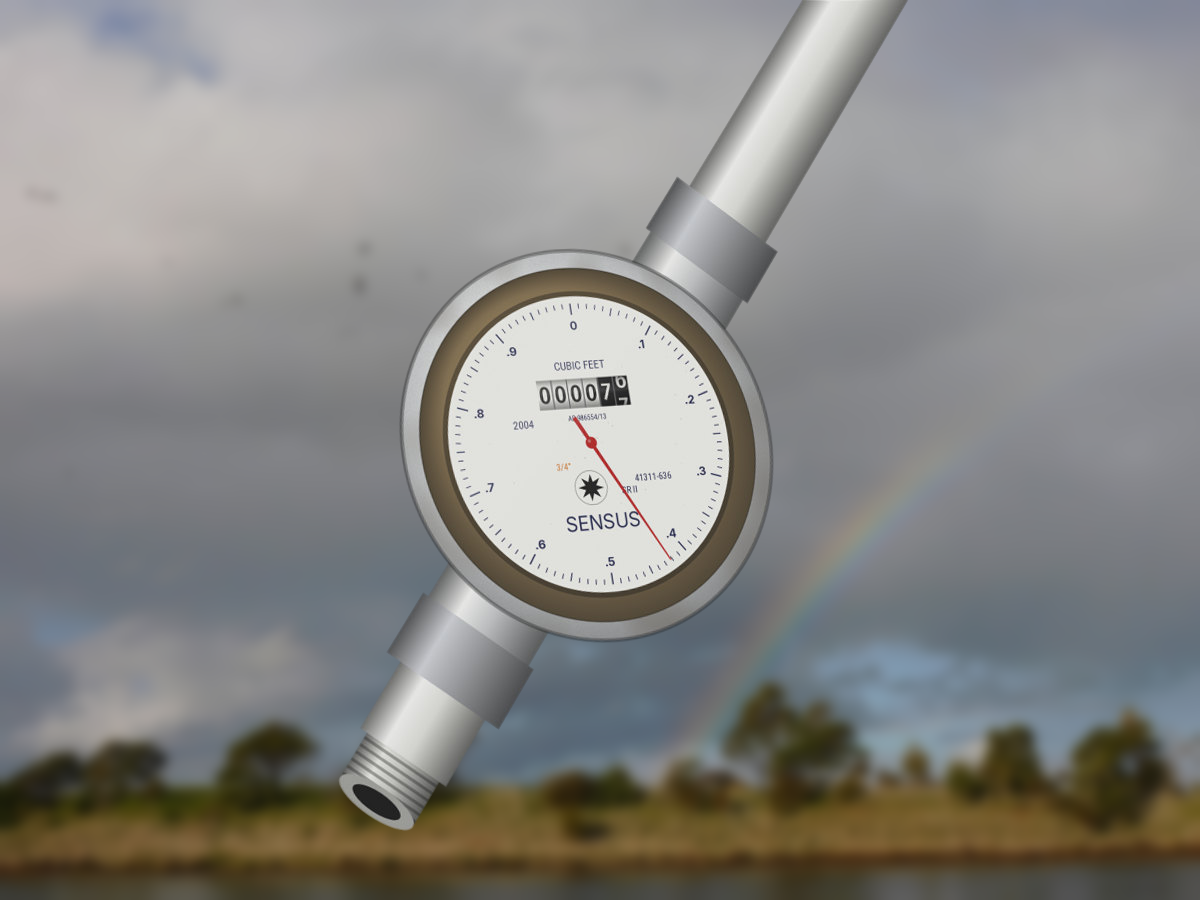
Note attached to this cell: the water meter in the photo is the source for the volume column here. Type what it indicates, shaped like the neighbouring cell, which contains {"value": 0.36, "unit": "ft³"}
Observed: {"value": 76.42, "unit": "ft³"}
